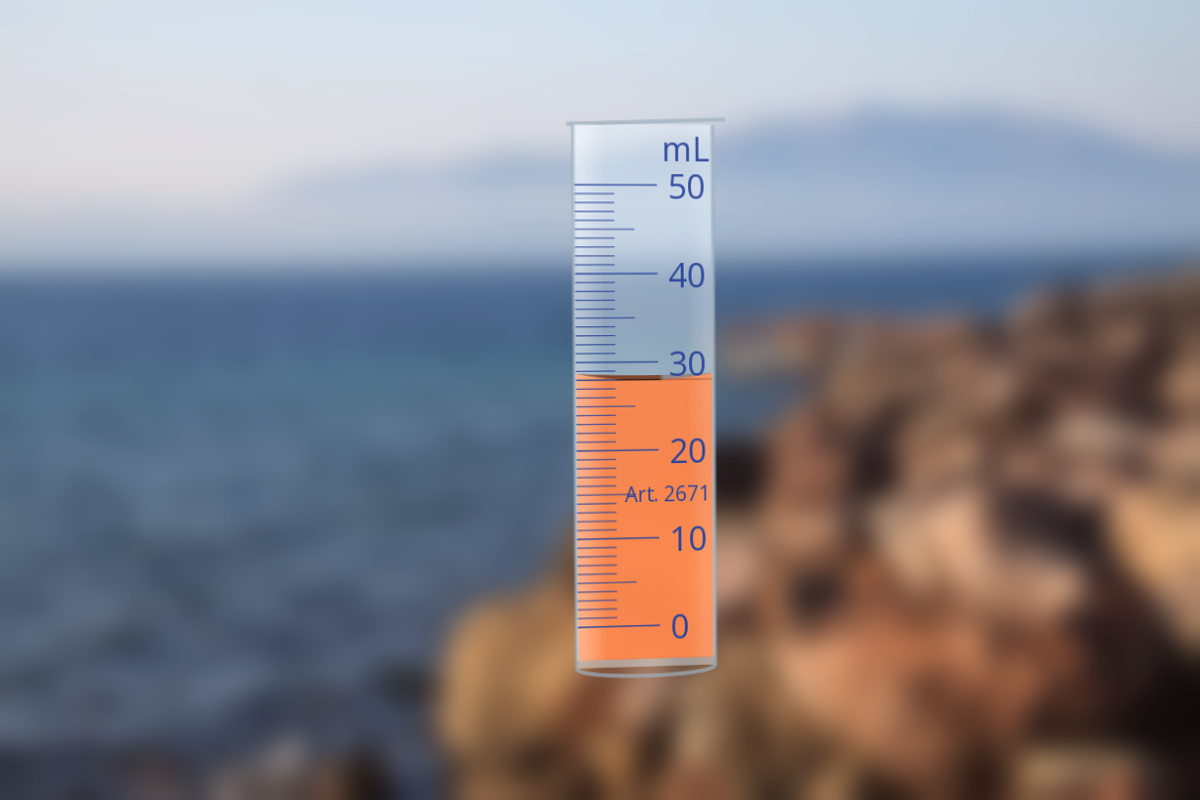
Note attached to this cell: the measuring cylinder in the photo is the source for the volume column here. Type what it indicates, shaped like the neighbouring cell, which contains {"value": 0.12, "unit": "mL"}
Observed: {"value": 28, "unit": "mL"}
